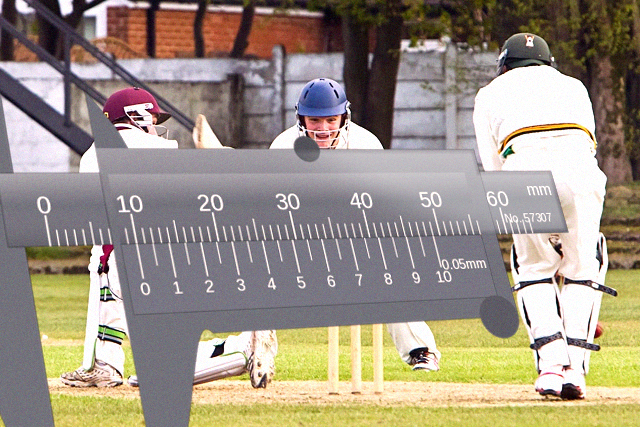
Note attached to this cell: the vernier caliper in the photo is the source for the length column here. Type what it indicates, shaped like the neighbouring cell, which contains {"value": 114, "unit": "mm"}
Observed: {"value": 10.0, "unit": "mm"}
